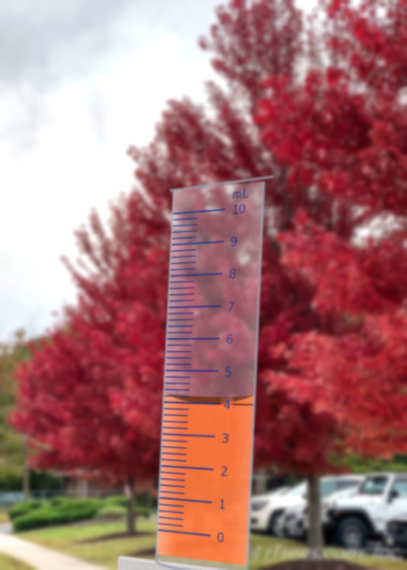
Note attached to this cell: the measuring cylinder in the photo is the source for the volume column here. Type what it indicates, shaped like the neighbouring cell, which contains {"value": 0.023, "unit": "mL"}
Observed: {"value": 4, "unit": "mL"}
